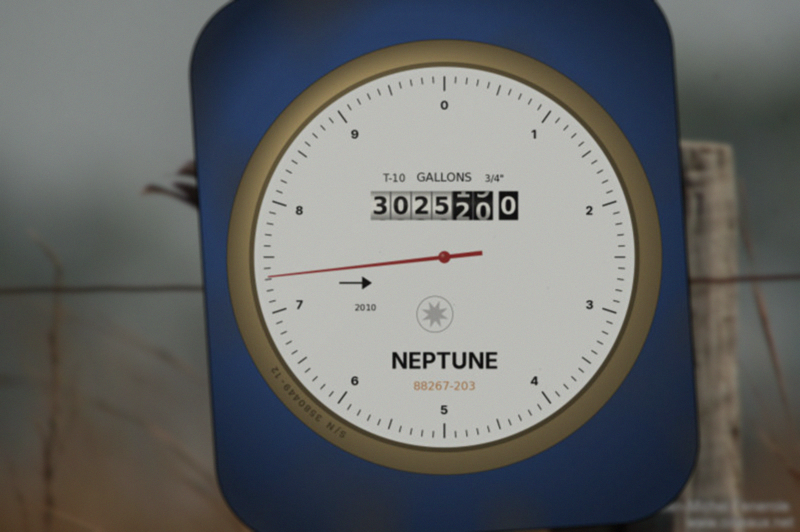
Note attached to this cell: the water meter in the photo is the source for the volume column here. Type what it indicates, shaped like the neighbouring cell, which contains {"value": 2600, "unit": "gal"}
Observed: {"value": 3025197.3, "unit": "gal"}
